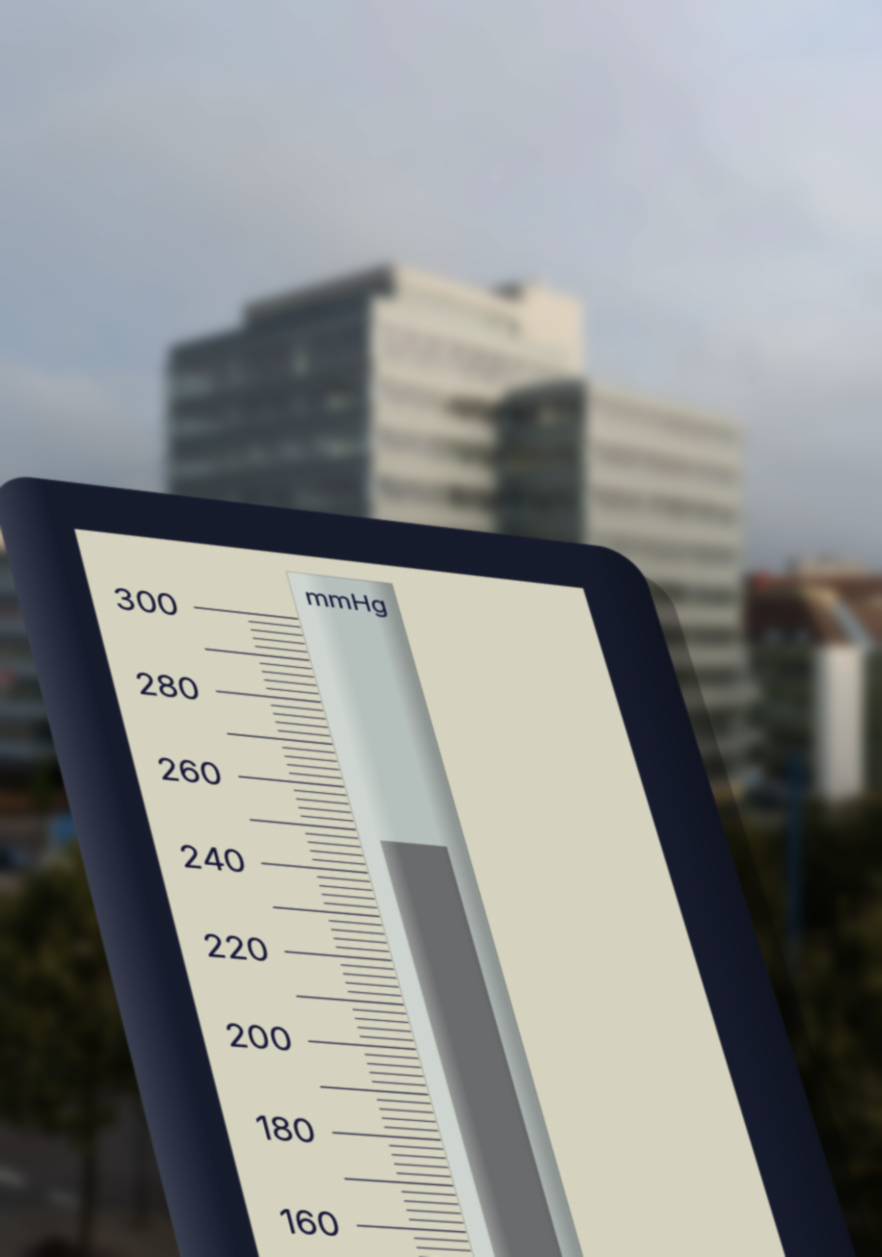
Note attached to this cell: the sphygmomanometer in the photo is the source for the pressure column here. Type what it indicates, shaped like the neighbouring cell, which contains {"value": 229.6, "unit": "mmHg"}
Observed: {"value": 248, "unit": "mmHg"}
